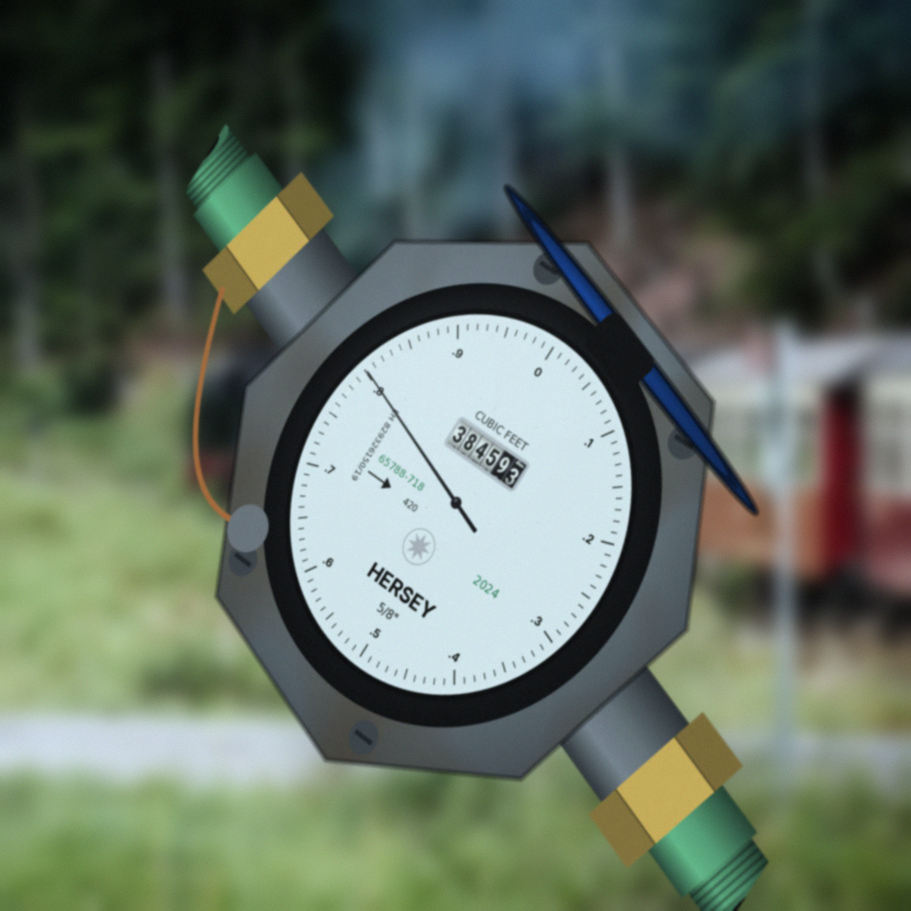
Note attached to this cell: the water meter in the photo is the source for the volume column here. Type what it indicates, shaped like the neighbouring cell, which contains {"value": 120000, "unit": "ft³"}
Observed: {"value": 384592.80, "unit": "ft³"}
